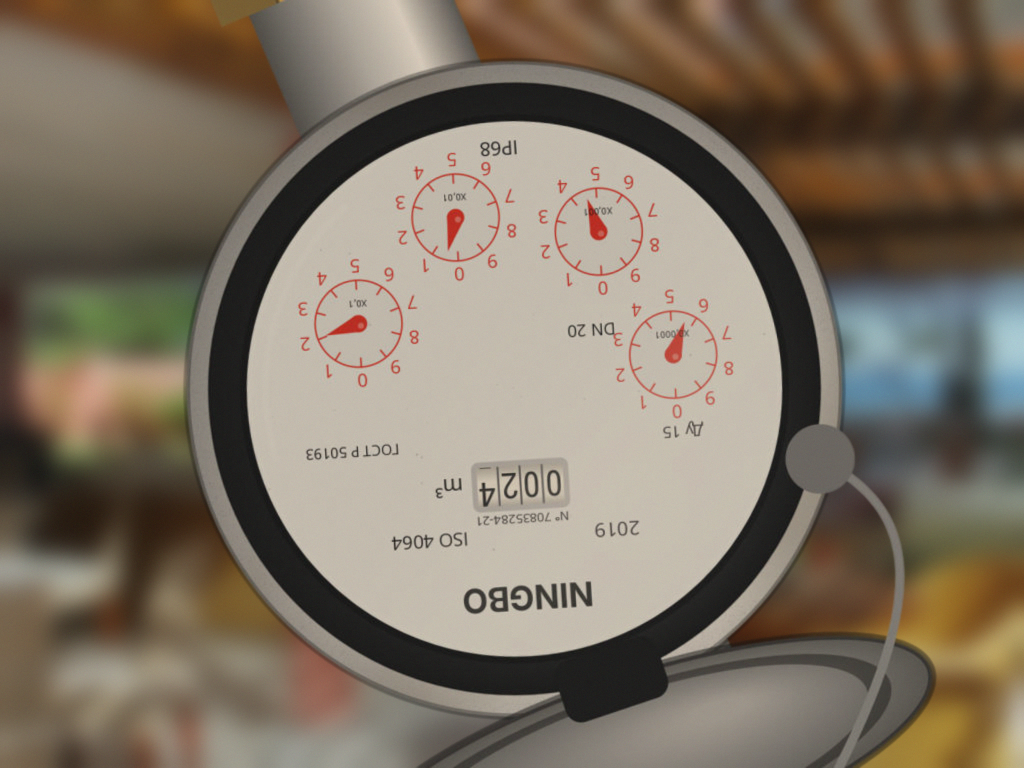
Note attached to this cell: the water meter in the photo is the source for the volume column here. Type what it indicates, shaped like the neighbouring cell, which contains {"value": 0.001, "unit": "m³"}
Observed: {"value": 24.2045, "unit": "m³"}
